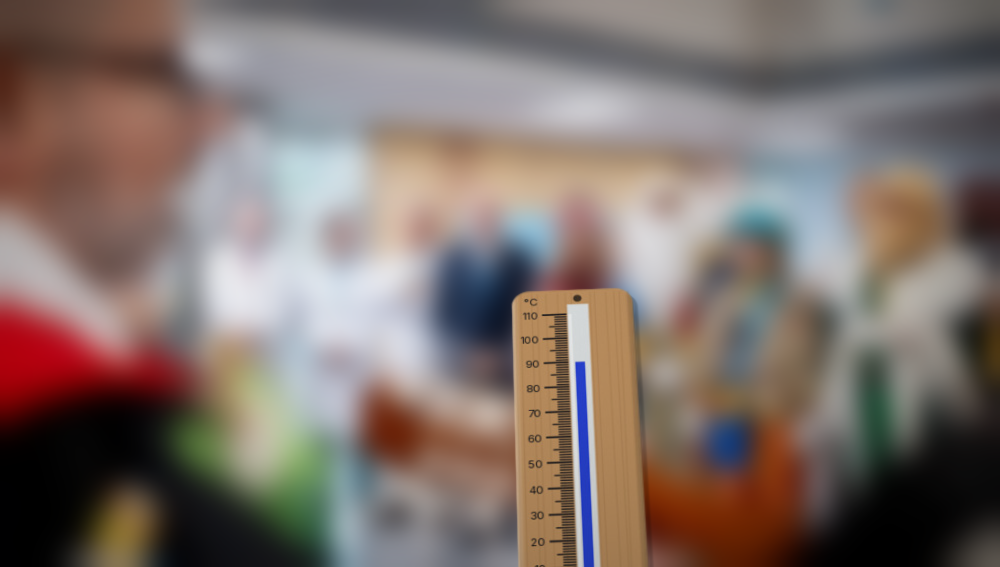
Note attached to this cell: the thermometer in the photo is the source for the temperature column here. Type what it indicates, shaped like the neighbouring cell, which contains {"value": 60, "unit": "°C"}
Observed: {"value": 90, "unit": "°C"}
